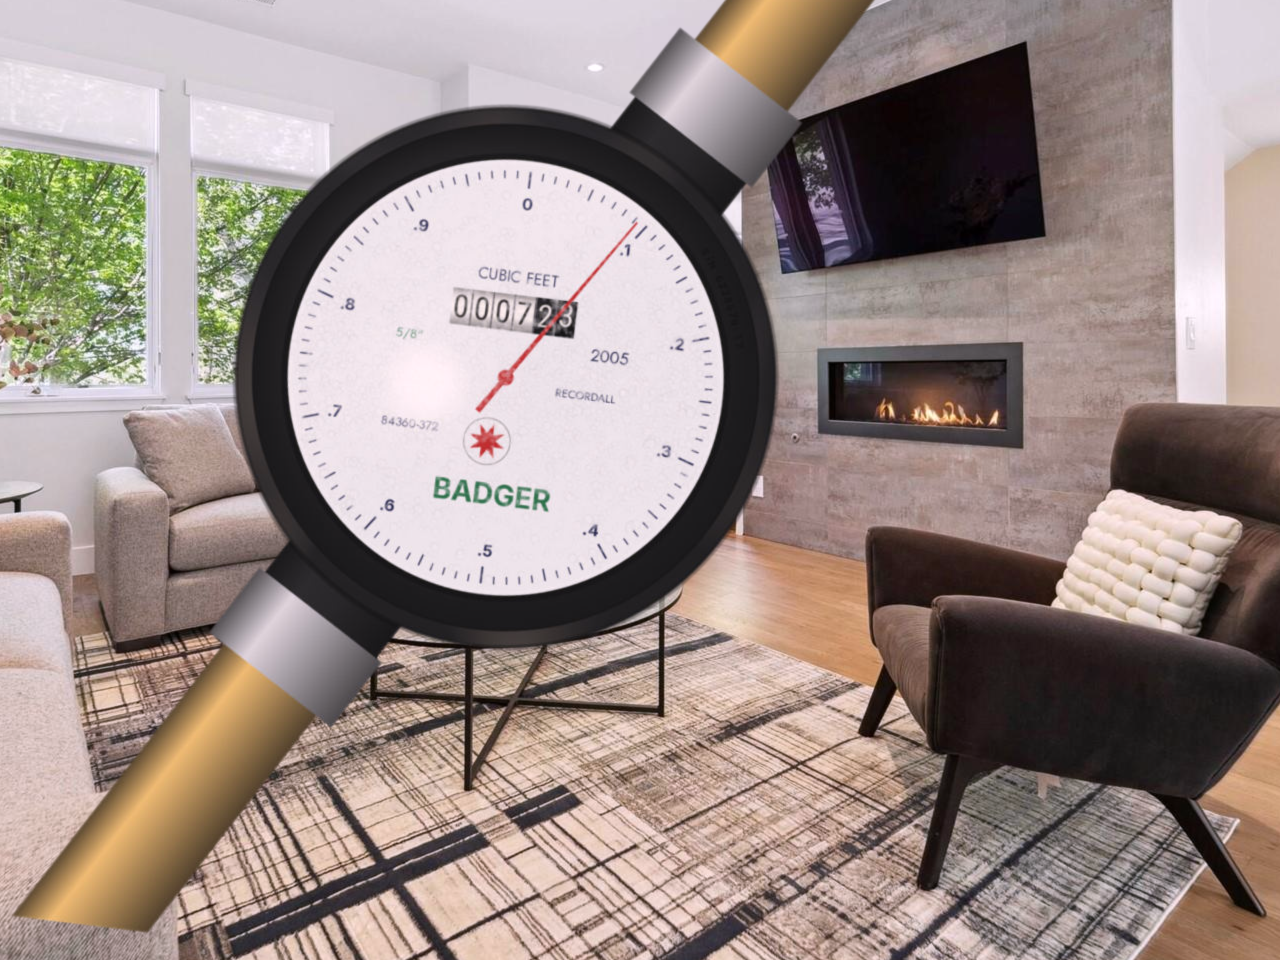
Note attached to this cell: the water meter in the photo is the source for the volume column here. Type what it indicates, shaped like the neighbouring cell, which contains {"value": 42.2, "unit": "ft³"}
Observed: {"value": 723.09, "unit": "ft³"}
